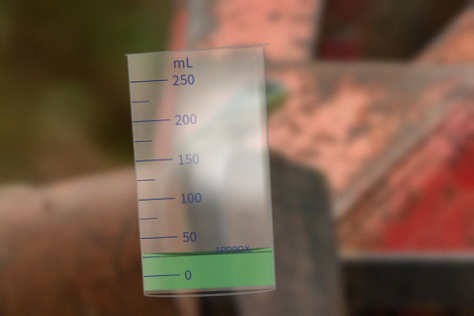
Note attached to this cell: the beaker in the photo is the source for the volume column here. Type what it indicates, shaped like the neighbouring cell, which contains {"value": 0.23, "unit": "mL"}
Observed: {"value": 25, "unit": "mL"}
